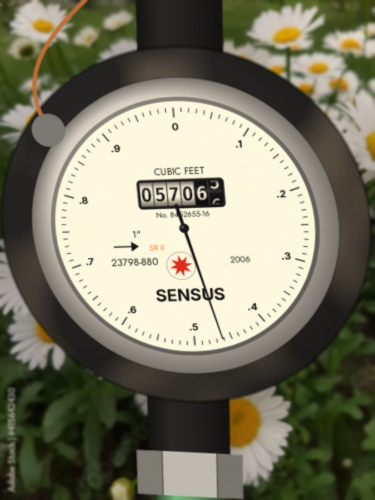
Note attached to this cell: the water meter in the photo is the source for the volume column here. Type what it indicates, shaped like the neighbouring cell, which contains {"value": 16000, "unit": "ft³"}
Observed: {"value": 57065.46, "unit": "ft³"}
